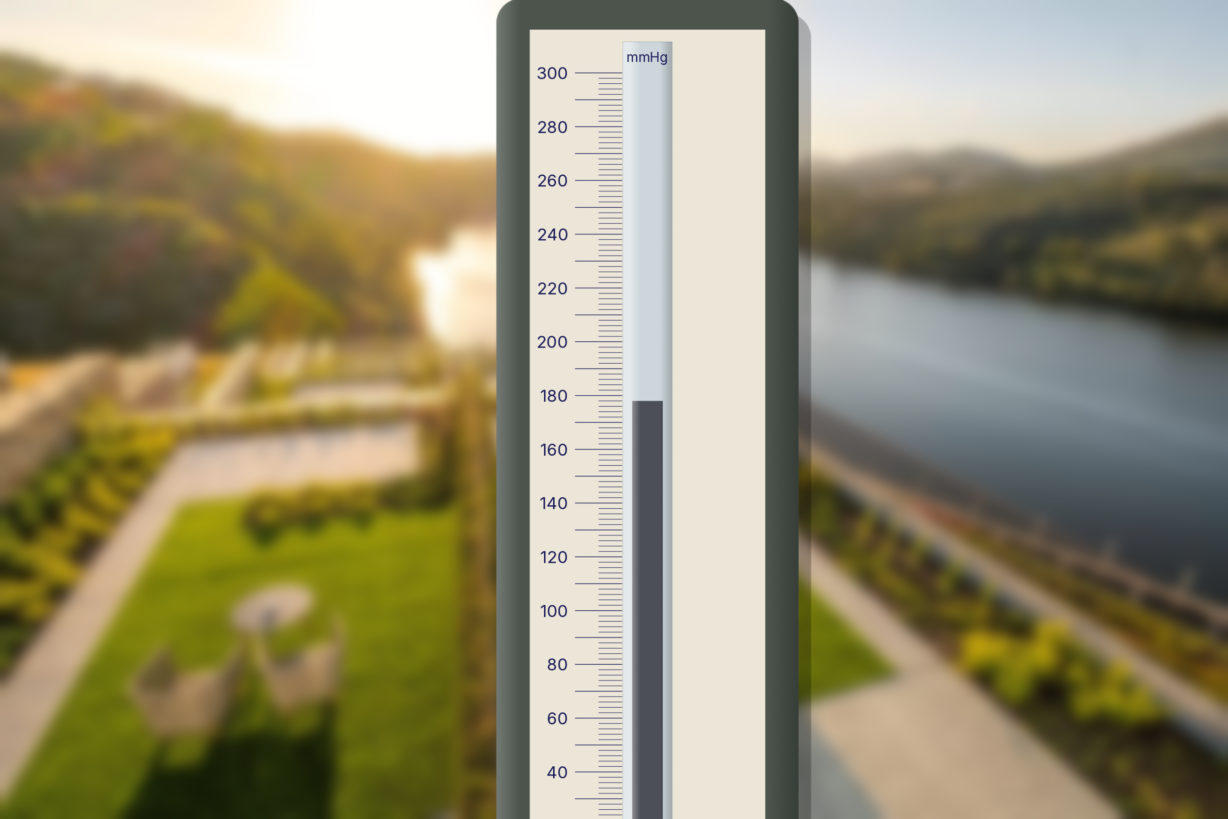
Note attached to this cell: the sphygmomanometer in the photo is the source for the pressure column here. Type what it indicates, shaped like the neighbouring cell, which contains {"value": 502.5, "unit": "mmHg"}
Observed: {"value": 178, "unit": "mmHg"}
